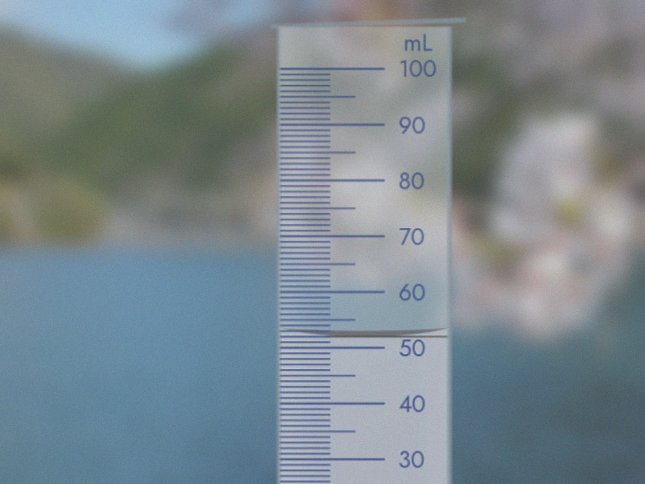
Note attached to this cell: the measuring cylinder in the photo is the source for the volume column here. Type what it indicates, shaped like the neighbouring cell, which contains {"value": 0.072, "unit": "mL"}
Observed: {"value": 52, "unit": "mL"}
